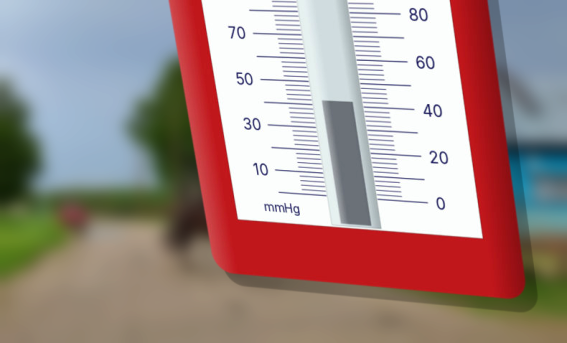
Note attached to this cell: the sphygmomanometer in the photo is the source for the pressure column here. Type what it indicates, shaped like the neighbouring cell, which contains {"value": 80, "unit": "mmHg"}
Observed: {"value": 42, "unit": "mmHg"}
